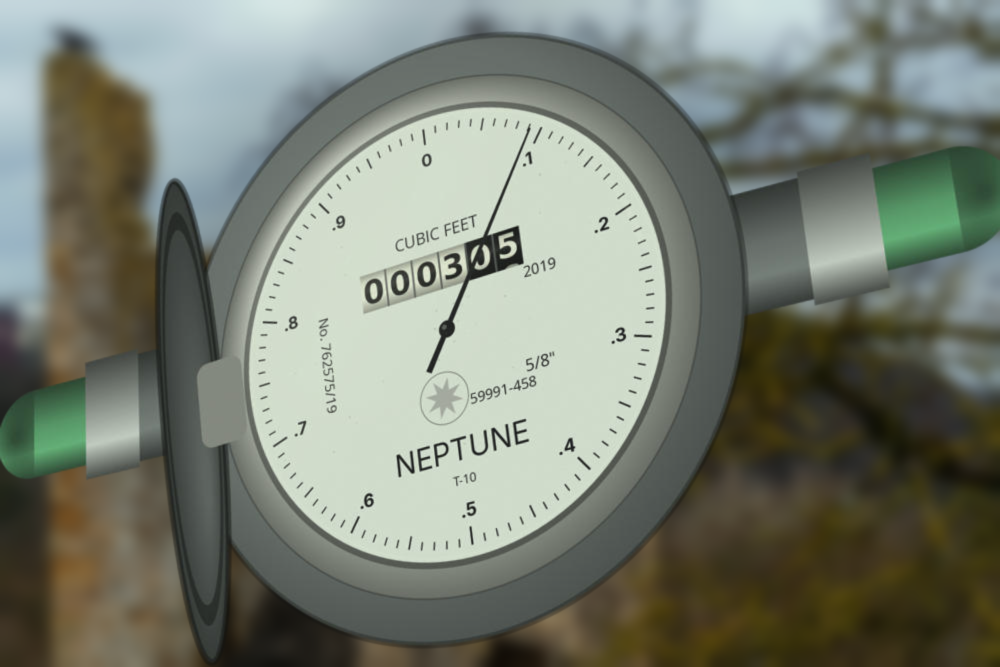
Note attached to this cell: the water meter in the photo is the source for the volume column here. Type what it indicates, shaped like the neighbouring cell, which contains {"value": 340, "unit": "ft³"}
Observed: {"value": 305.09, "unit": "ft³"}
